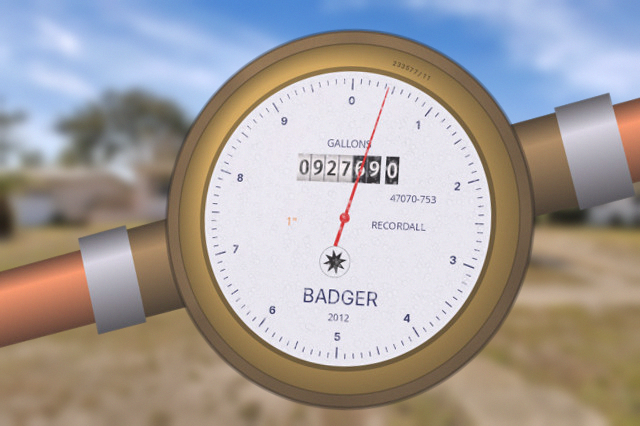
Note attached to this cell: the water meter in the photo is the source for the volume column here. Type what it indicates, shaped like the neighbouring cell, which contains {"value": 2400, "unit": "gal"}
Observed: {"value": 927690.4, "unit": "gal"}
